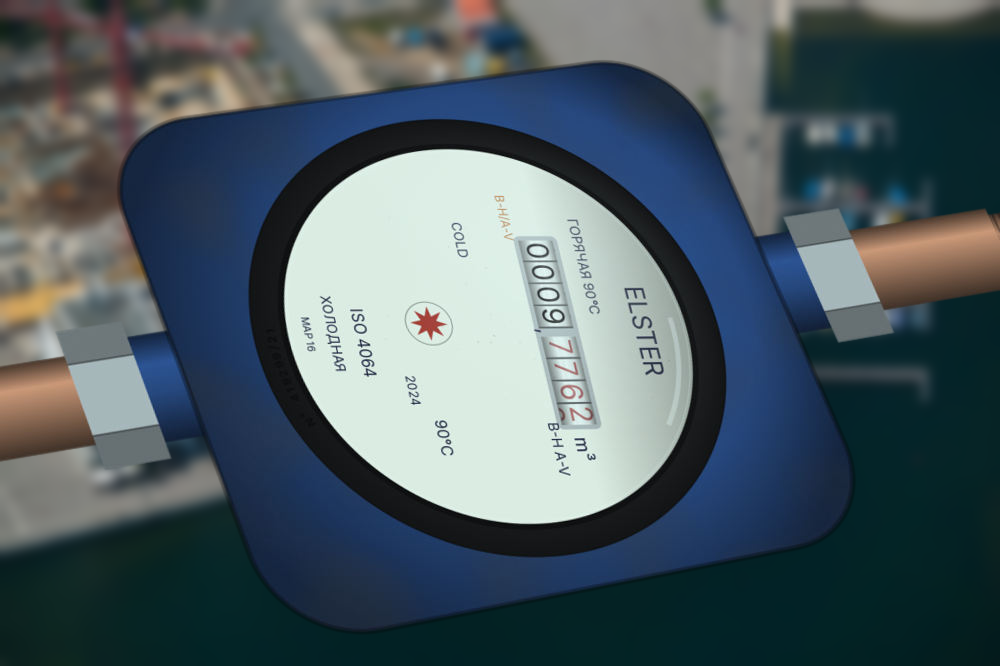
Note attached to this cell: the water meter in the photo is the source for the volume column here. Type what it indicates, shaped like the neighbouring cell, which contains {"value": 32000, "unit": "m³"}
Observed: {"value": 9.7762, "unit": "m³"}
